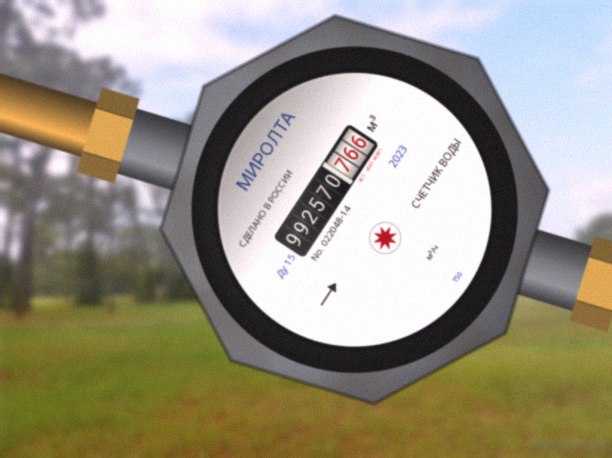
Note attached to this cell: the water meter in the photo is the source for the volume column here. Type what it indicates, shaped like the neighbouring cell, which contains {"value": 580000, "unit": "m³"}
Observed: {"value": 992570.766, "unit": "m³"}
